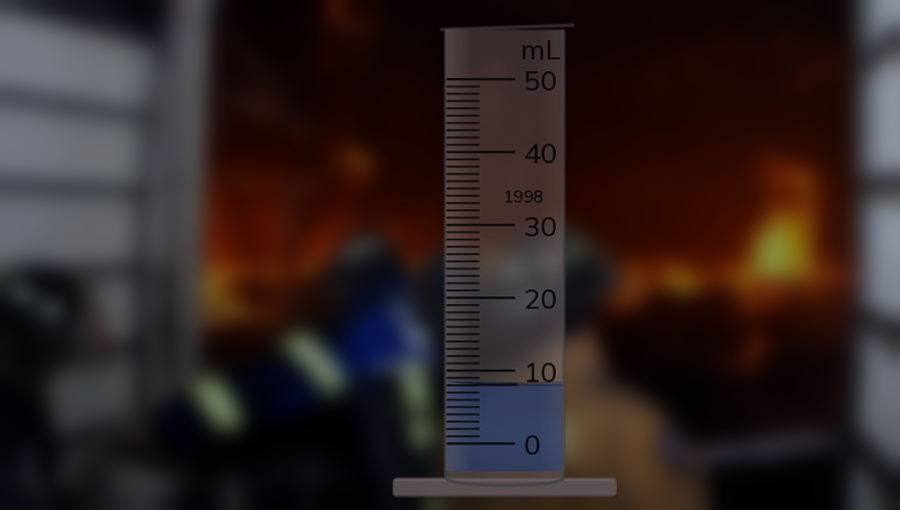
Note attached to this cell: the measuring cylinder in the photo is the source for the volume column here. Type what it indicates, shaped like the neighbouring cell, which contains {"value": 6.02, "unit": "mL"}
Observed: {"value": 8, "unit": "mL"}
